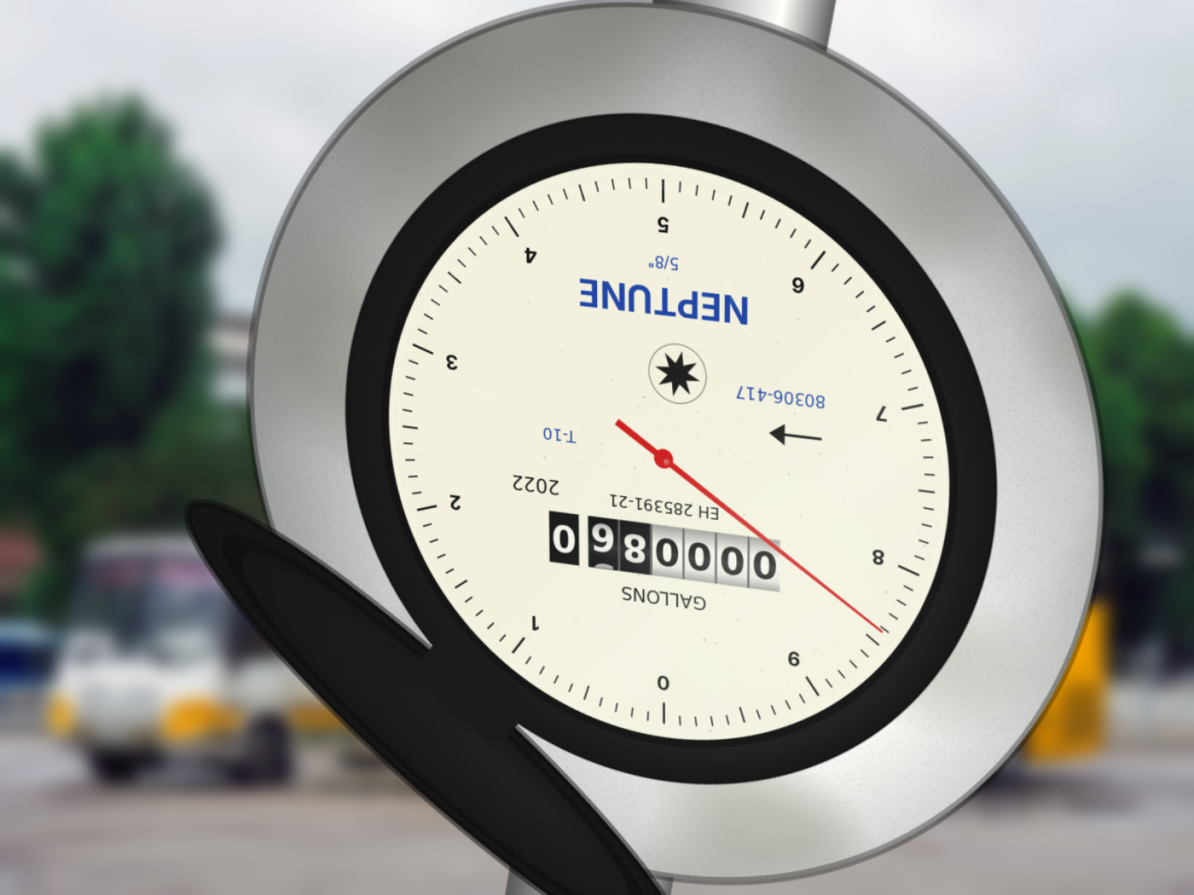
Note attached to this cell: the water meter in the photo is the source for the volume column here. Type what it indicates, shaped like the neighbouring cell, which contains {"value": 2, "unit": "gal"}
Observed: {"value": 858.4, "unit": "gal"}
